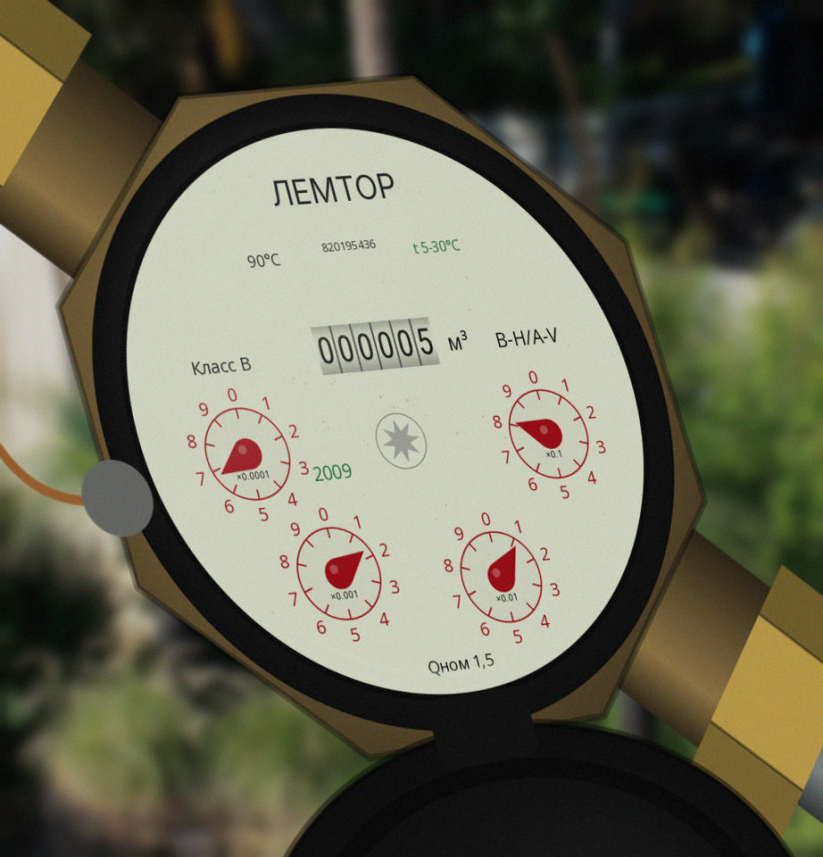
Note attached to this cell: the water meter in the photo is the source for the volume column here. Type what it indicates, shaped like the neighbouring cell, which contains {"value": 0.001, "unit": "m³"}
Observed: {"value": 5.8116, "unit": "m³"}
